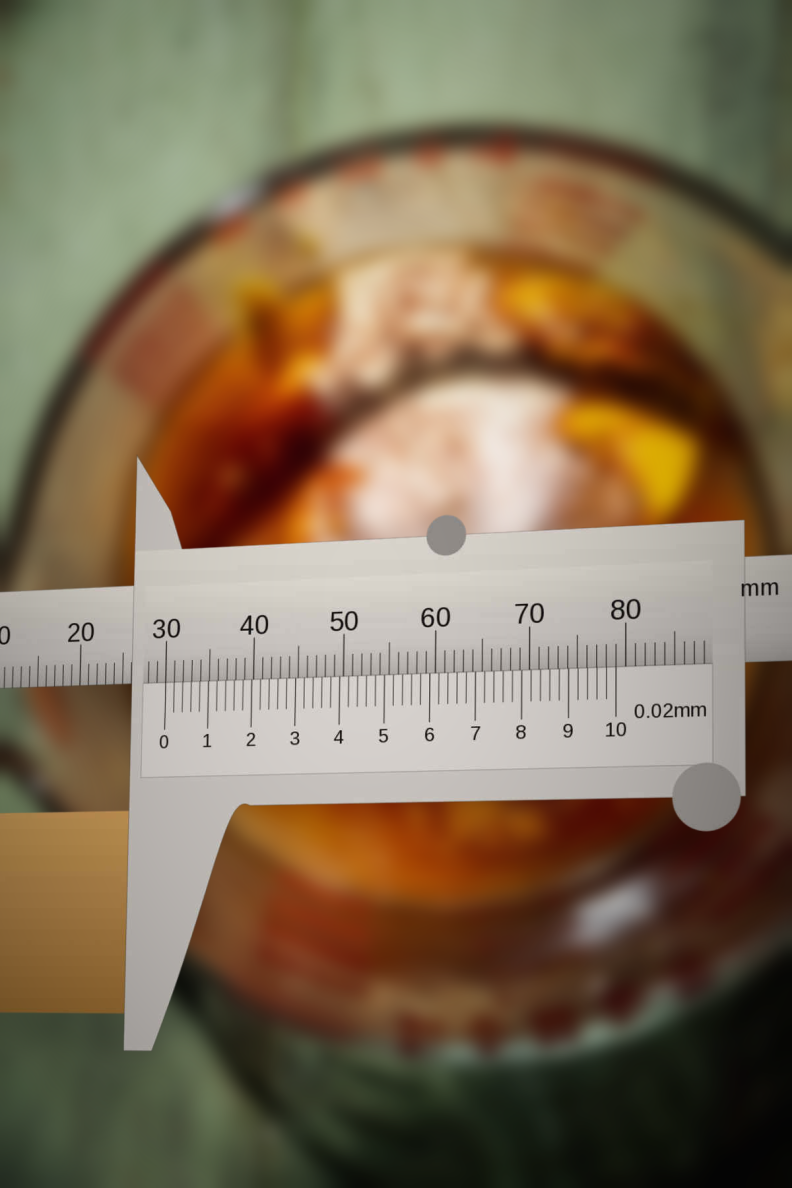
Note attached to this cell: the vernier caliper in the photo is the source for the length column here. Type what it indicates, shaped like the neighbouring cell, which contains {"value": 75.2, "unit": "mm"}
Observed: {"value": 30.0, "unit": "mm"}
